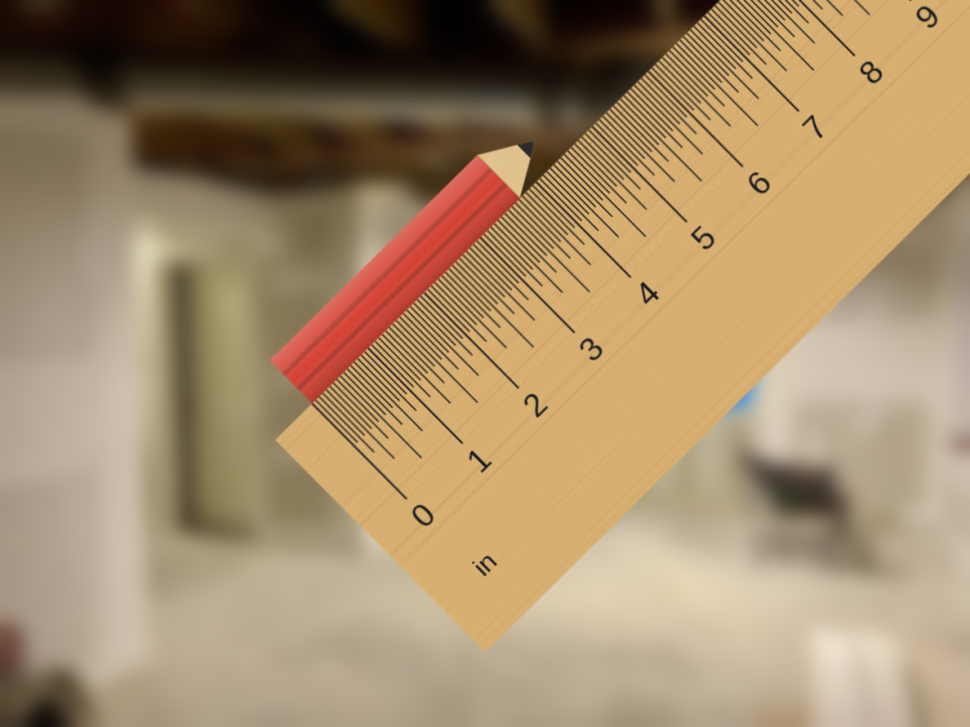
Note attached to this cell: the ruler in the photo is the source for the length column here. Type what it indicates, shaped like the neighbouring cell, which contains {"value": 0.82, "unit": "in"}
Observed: {"value": 4.3125, "unit": "in"}
